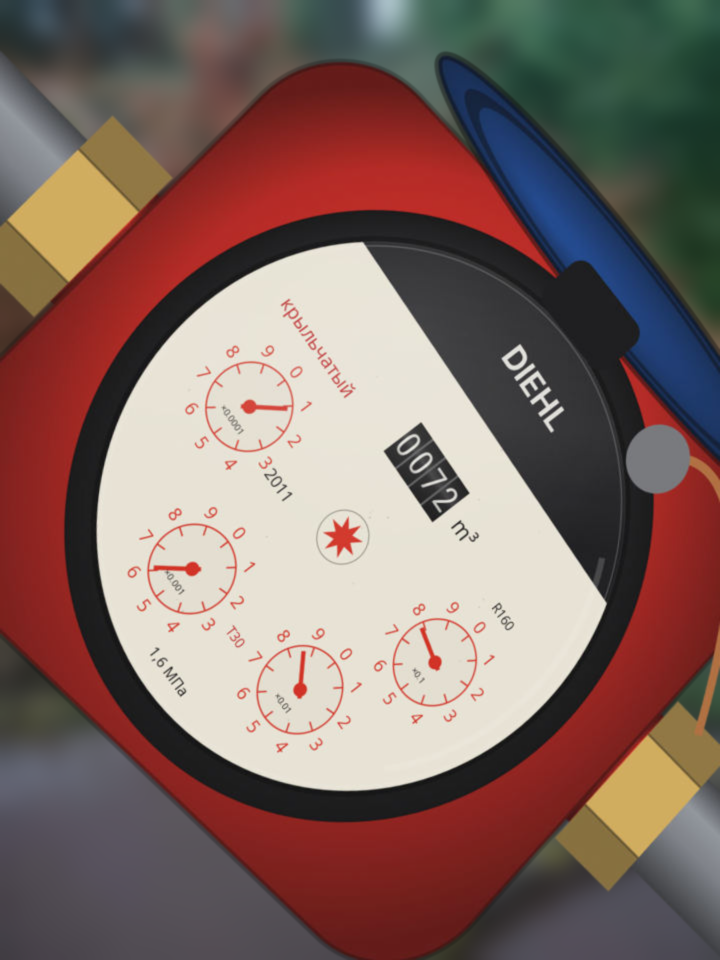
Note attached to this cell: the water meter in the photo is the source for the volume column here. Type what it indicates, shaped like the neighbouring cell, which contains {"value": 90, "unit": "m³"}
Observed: {"value": 72.7861, "unit": "m³"}
